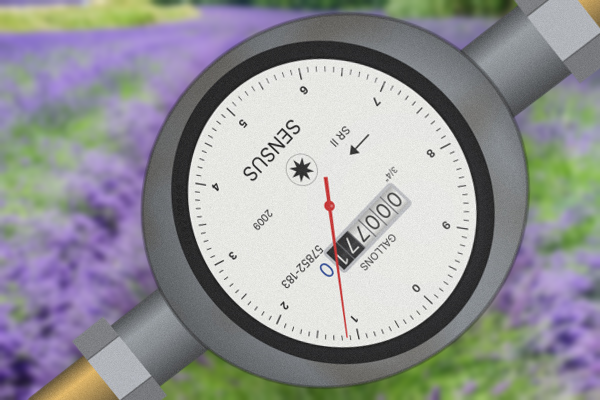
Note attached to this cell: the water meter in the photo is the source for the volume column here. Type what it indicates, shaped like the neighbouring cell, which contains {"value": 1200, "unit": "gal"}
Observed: {"value": 7711.1, "unit": "gal"}
